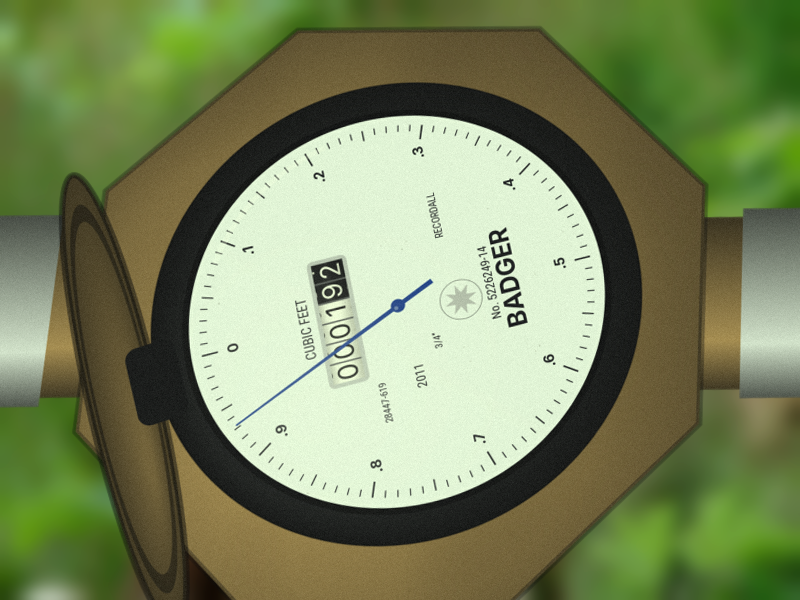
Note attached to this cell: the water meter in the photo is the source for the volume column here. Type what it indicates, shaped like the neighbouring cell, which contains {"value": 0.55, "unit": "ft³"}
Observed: {"value": 191.93, "unit": "ft³"}
